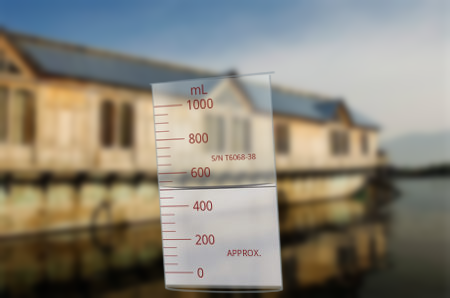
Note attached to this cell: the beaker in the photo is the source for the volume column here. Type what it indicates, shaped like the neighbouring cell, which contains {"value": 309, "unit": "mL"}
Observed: {"value": 500, "unit": "mL"}
